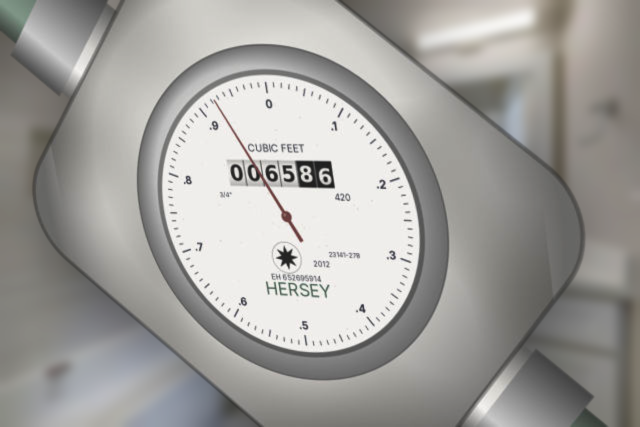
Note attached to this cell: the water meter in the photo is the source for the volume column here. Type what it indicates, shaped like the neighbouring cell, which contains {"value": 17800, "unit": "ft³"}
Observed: {"value": 6585.92, "unit": "ft³"}
